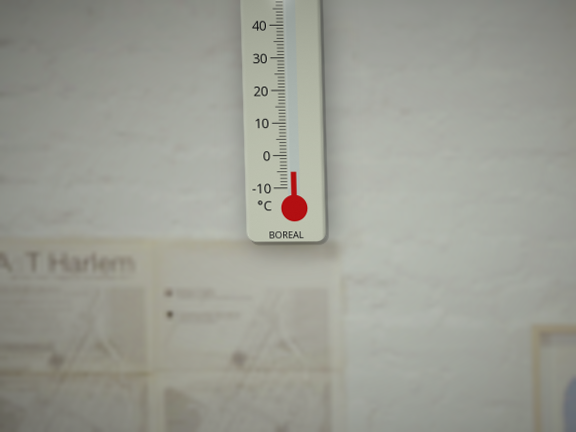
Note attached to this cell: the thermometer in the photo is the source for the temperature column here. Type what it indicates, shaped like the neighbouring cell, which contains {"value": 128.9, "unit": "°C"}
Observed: {"value": -5, "unit": "°C"}
